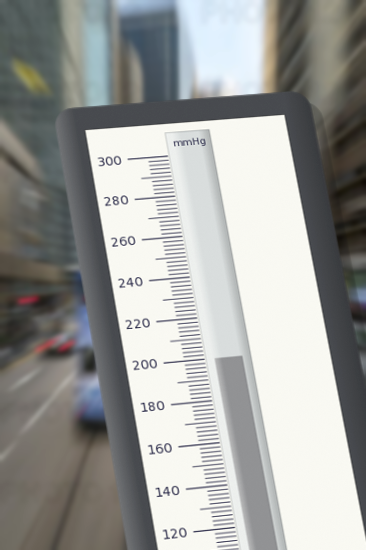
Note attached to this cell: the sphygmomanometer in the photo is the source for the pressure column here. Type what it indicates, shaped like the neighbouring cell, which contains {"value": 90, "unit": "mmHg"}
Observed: {"value": 200, "unit": "mmHg"}
